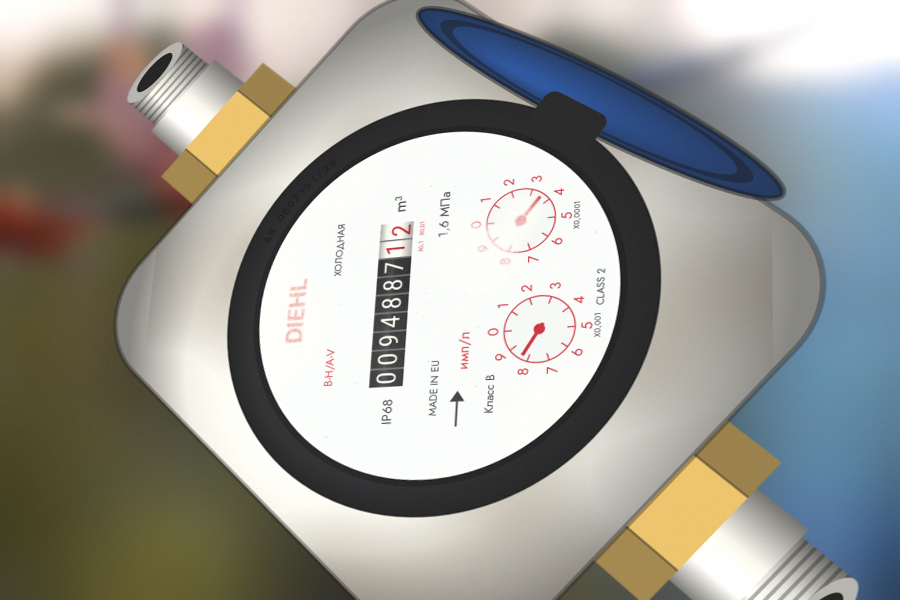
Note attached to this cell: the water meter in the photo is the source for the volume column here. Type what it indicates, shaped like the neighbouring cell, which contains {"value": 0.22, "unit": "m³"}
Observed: {"value": 94887.1183, "unit": "m³"}
